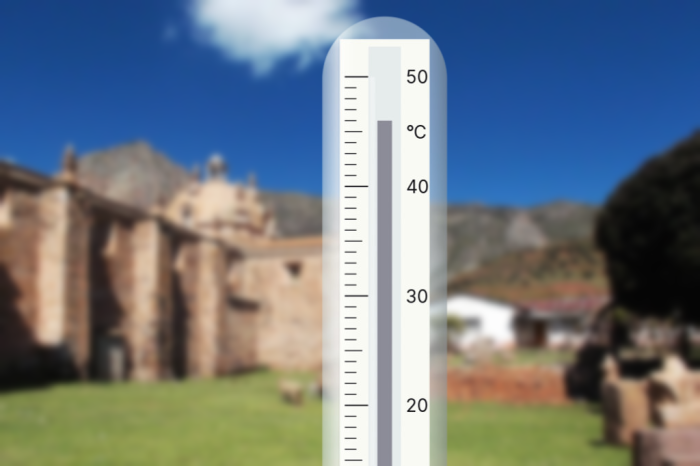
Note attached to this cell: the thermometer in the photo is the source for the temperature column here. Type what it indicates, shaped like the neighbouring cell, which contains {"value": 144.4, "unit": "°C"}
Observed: {"value": 46, "unit": "°C"}
